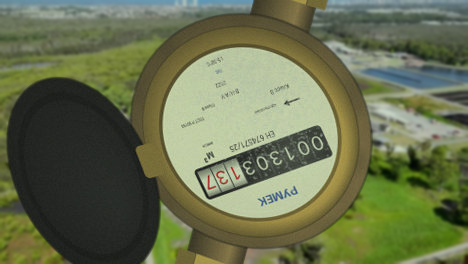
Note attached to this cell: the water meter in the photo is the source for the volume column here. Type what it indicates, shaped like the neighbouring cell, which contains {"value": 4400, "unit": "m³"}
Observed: {"value": 1303.137, "unit": "m³"}
